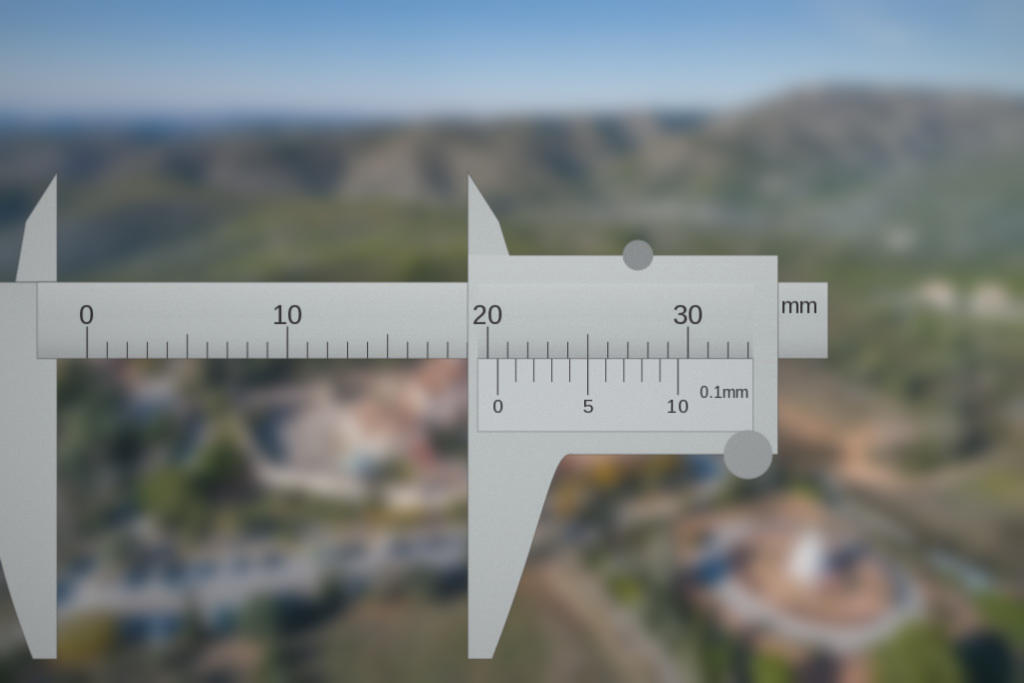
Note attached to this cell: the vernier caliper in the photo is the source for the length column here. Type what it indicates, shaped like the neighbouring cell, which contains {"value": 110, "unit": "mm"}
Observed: {"value": 20.5, "unit": "mm"}
